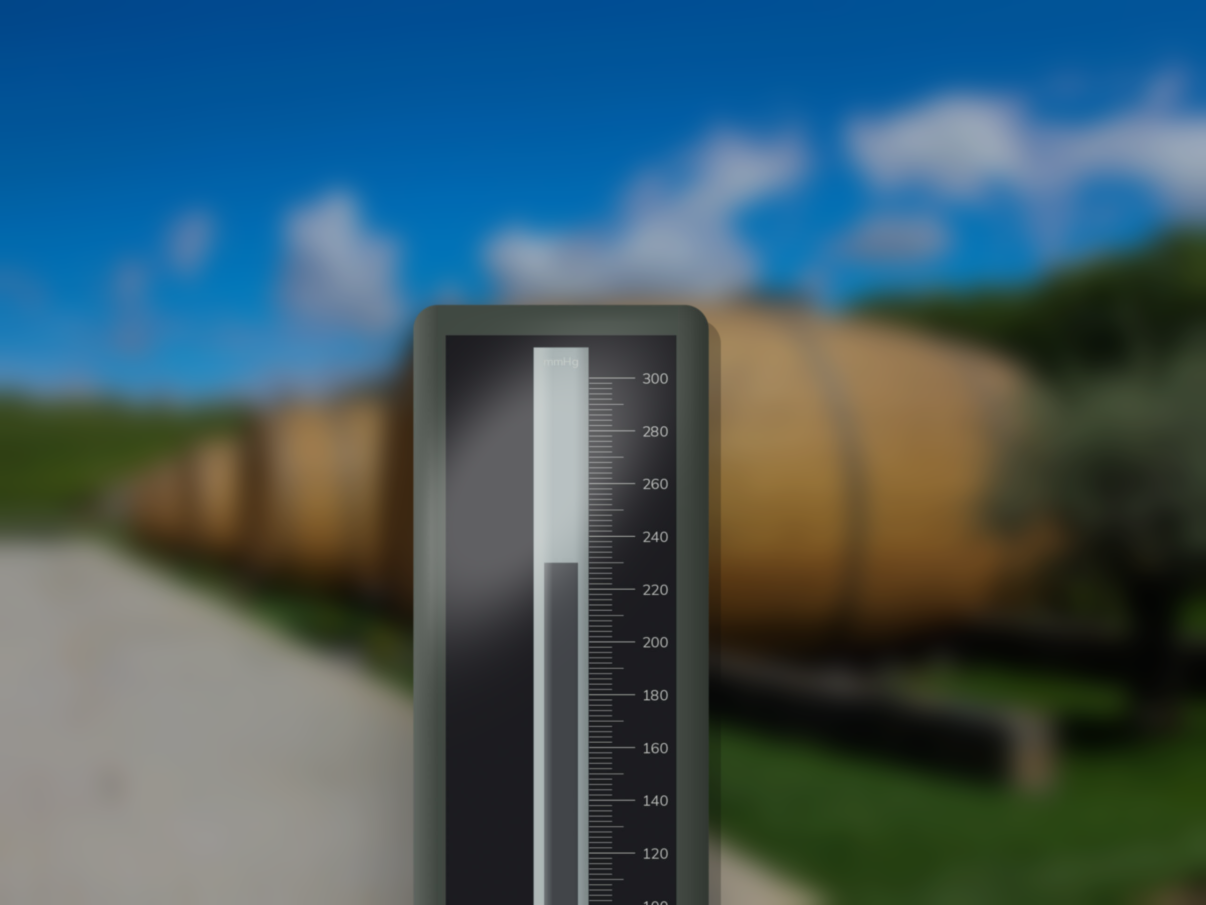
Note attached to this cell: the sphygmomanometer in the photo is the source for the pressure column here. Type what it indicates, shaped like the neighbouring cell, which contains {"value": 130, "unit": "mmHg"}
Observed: {"value": 230, "unit": "mmHg"}
